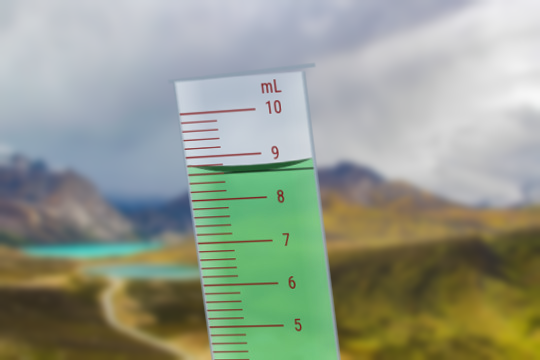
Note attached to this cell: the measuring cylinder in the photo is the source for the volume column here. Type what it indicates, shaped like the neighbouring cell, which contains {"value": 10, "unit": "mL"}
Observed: {"value": 8.6, "unit": "mL"}
